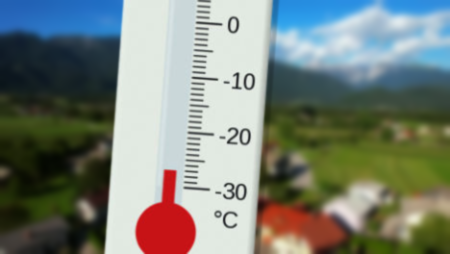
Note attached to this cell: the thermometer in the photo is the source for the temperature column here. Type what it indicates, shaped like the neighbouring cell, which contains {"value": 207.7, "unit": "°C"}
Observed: {"value": -27, "unit": "°C"}
